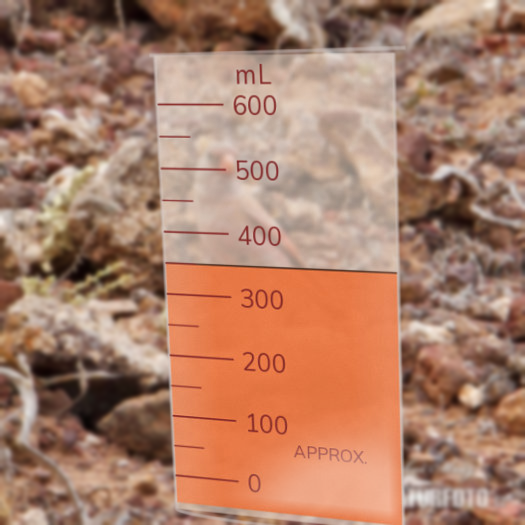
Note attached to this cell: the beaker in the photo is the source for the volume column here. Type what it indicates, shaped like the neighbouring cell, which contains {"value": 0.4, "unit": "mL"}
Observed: {"value": 350, "unit": "mL"}
